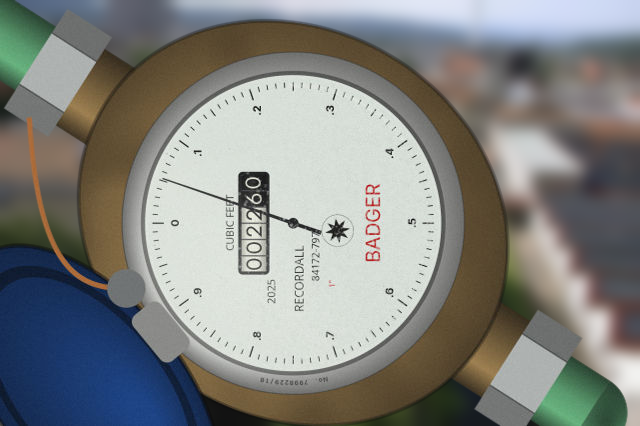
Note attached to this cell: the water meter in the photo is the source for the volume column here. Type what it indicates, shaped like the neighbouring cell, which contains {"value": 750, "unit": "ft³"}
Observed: {"value": 2260.05, "unit": "ft³"}
